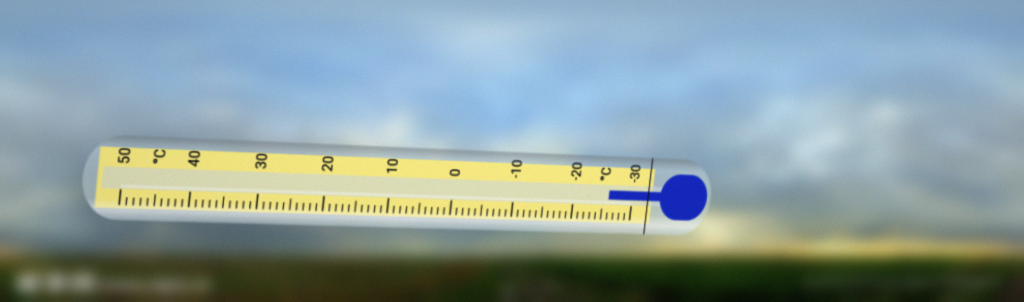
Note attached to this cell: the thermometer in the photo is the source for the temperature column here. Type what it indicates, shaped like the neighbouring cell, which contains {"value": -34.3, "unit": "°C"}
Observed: {"value": -26, "unit": "°C"}
